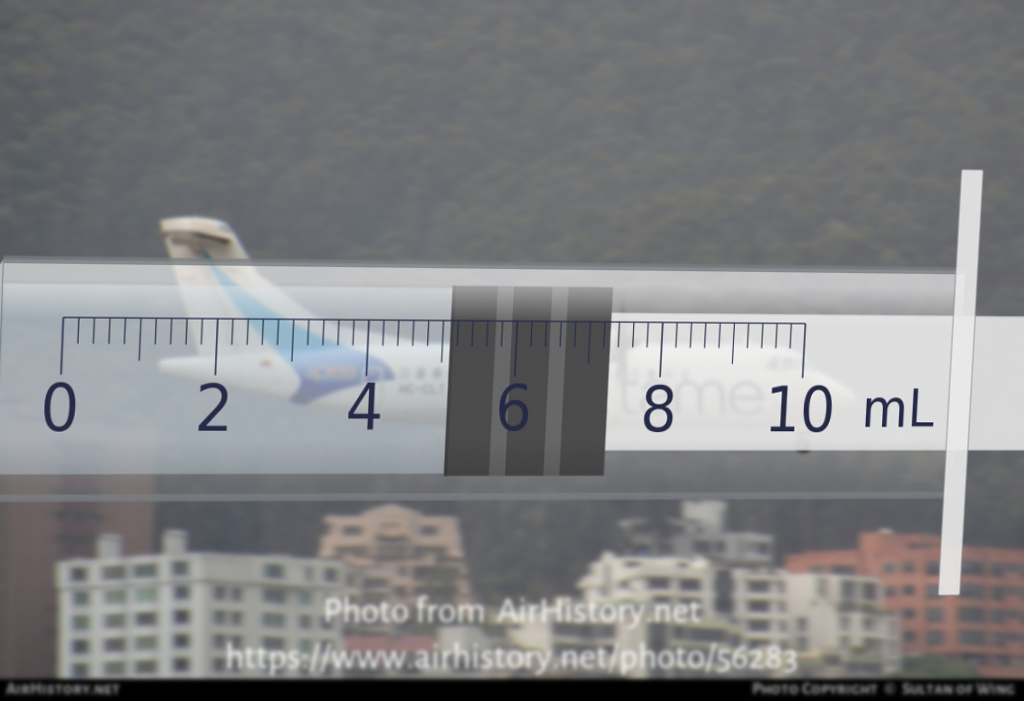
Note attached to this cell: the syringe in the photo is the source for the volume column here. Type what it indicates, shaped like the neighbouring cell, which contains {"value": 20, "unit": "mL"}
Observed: {"value": 5.1, "unit": "mL"}
